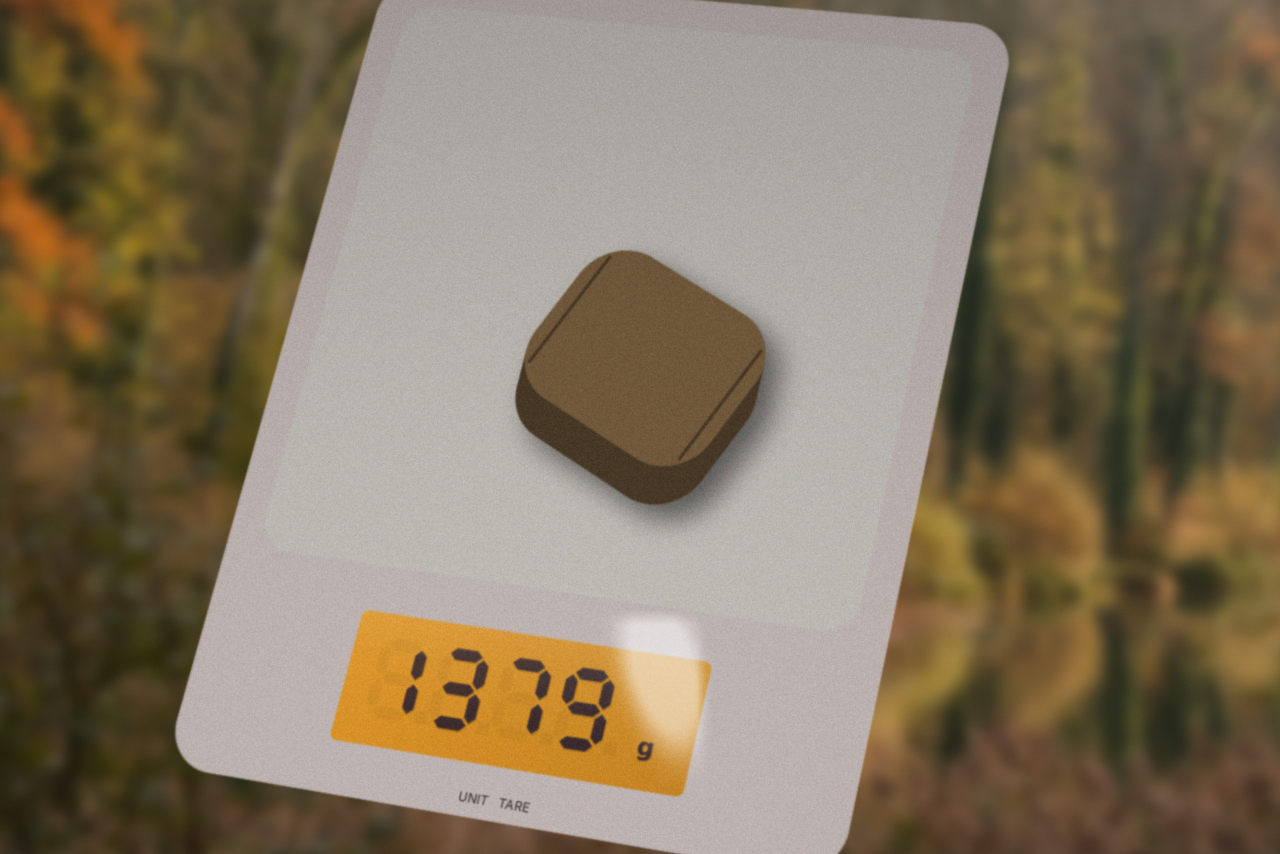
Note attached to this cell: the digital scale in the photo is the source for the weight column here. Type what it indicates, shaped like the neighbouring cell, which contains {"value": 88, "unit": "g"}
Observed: {"value": 1379, "unit": "g"}
